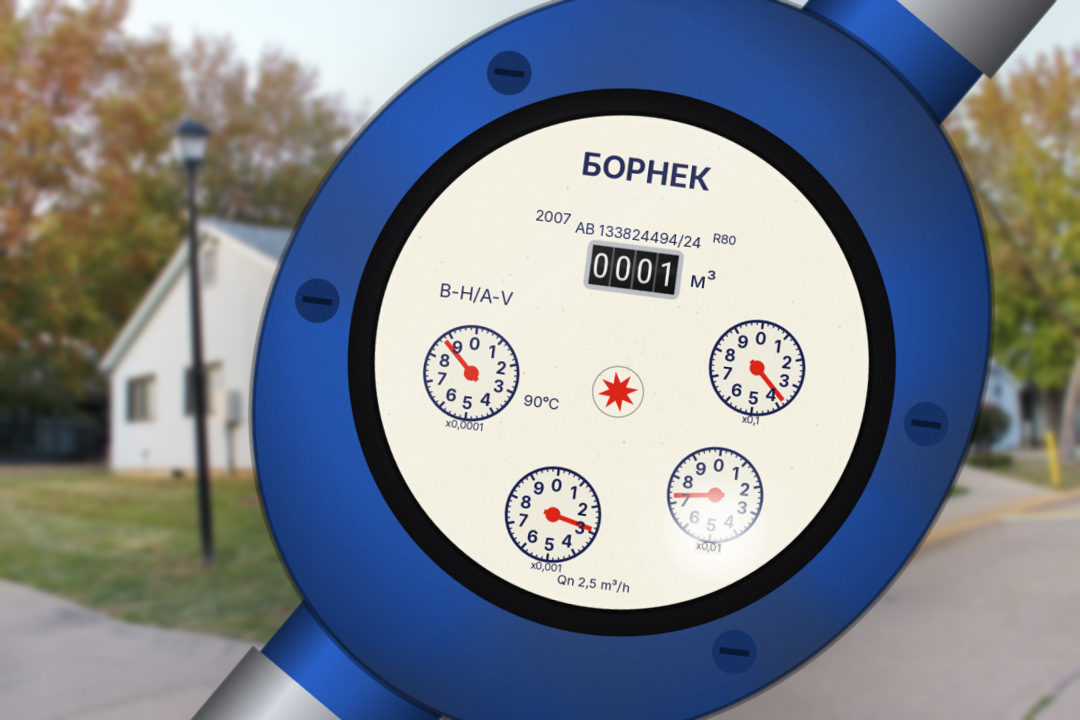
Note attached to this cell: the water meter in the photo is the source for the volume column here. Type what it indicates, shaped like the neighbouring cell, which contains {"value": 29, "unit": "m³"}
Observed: {"value": 1.3728, "unit": "m³"}
